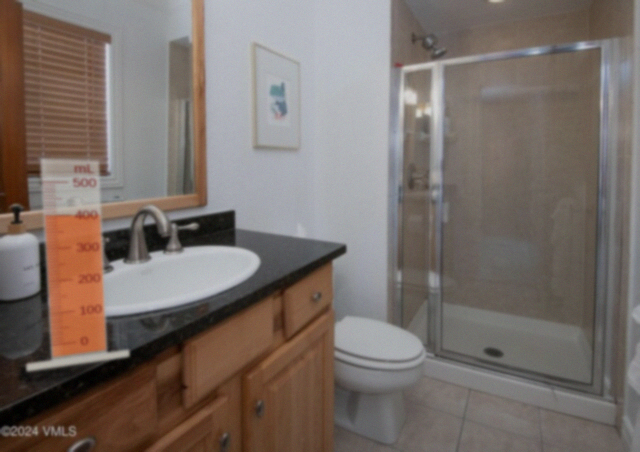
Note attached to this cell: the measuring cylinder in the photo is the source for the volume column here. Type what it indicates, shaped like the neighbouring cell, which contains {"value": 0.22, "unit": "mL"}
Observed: {"value": 400, "unit": "mL"}
